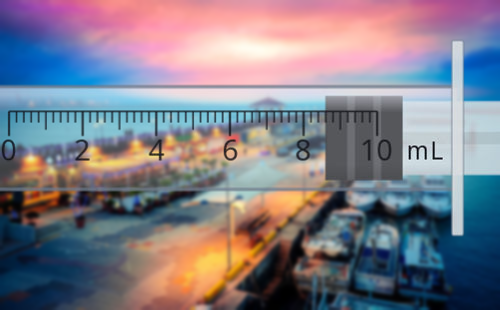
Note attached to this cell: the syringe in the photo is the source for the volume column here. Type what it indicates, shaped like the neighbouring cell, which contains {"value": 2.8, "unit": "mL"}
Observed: {"value": 8.6, "unit": "mL"}
